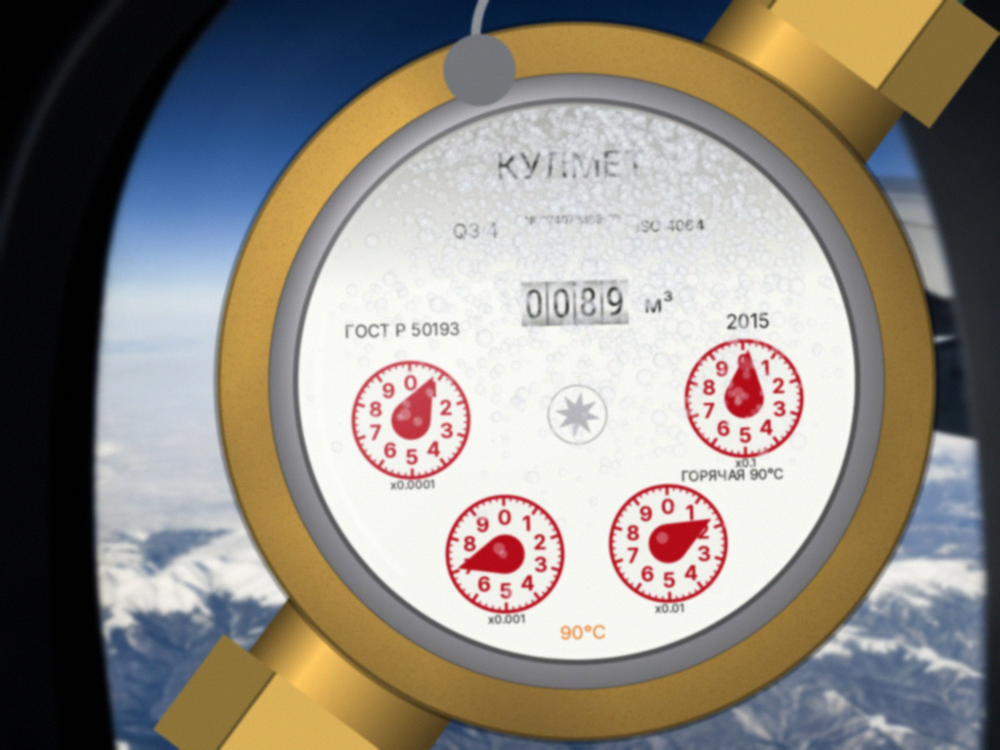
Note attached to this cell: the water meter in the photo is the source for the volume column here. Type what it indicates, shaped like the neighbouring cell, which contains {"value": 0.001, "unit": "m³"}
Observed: {"value": 89.0170, "unit": "m³"}
